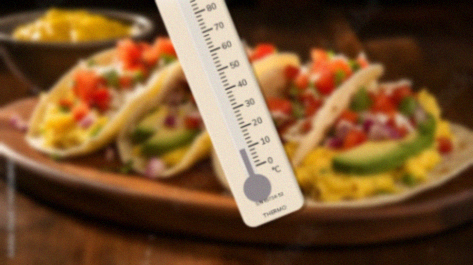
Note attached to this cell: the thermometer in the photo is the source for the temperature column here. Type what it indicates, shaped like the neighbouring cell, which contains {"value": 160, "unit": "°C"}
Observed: {"value": 10, "unit": "°C"}
